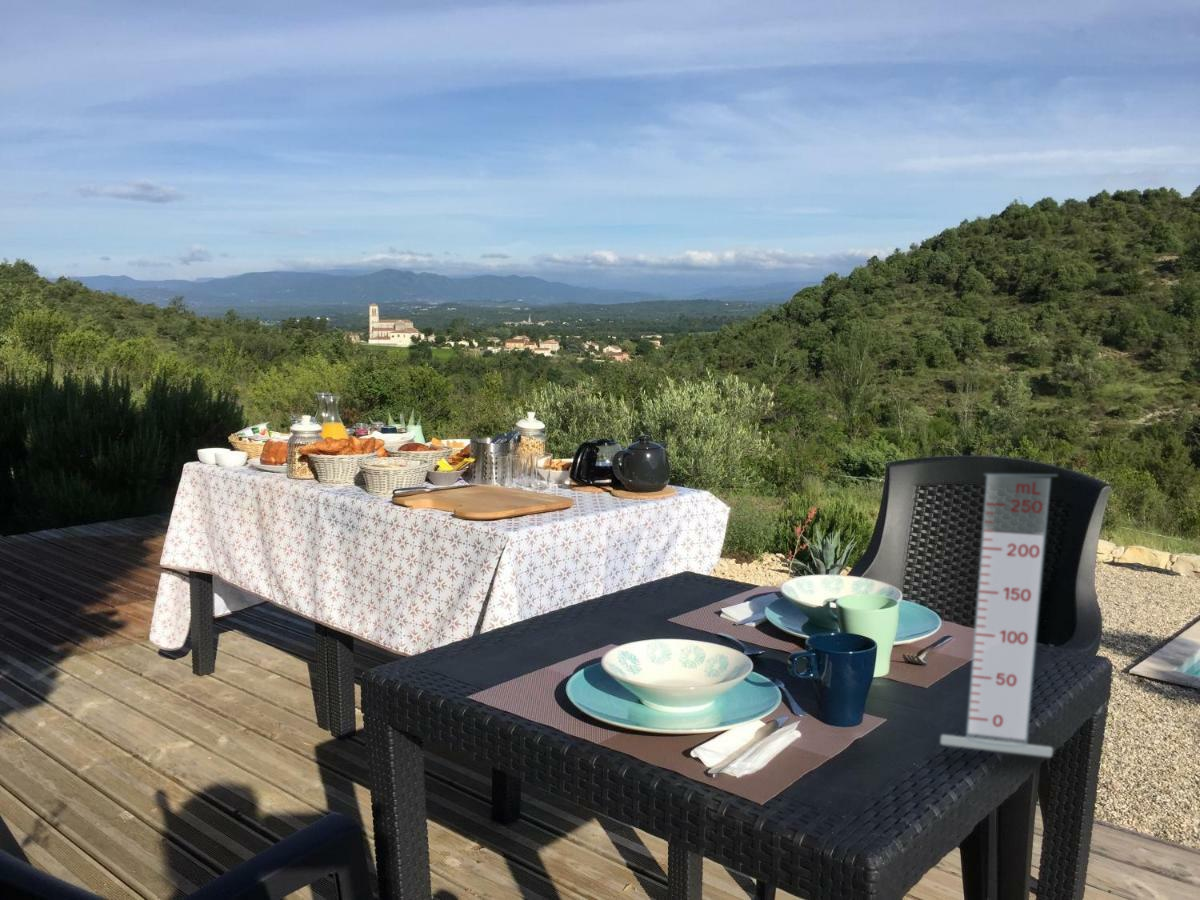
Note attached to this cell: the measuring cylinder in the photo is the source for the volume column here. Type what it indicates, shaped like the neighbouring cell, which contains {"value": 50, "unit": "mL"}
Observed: {"value": 220, "unit": "mL"}
